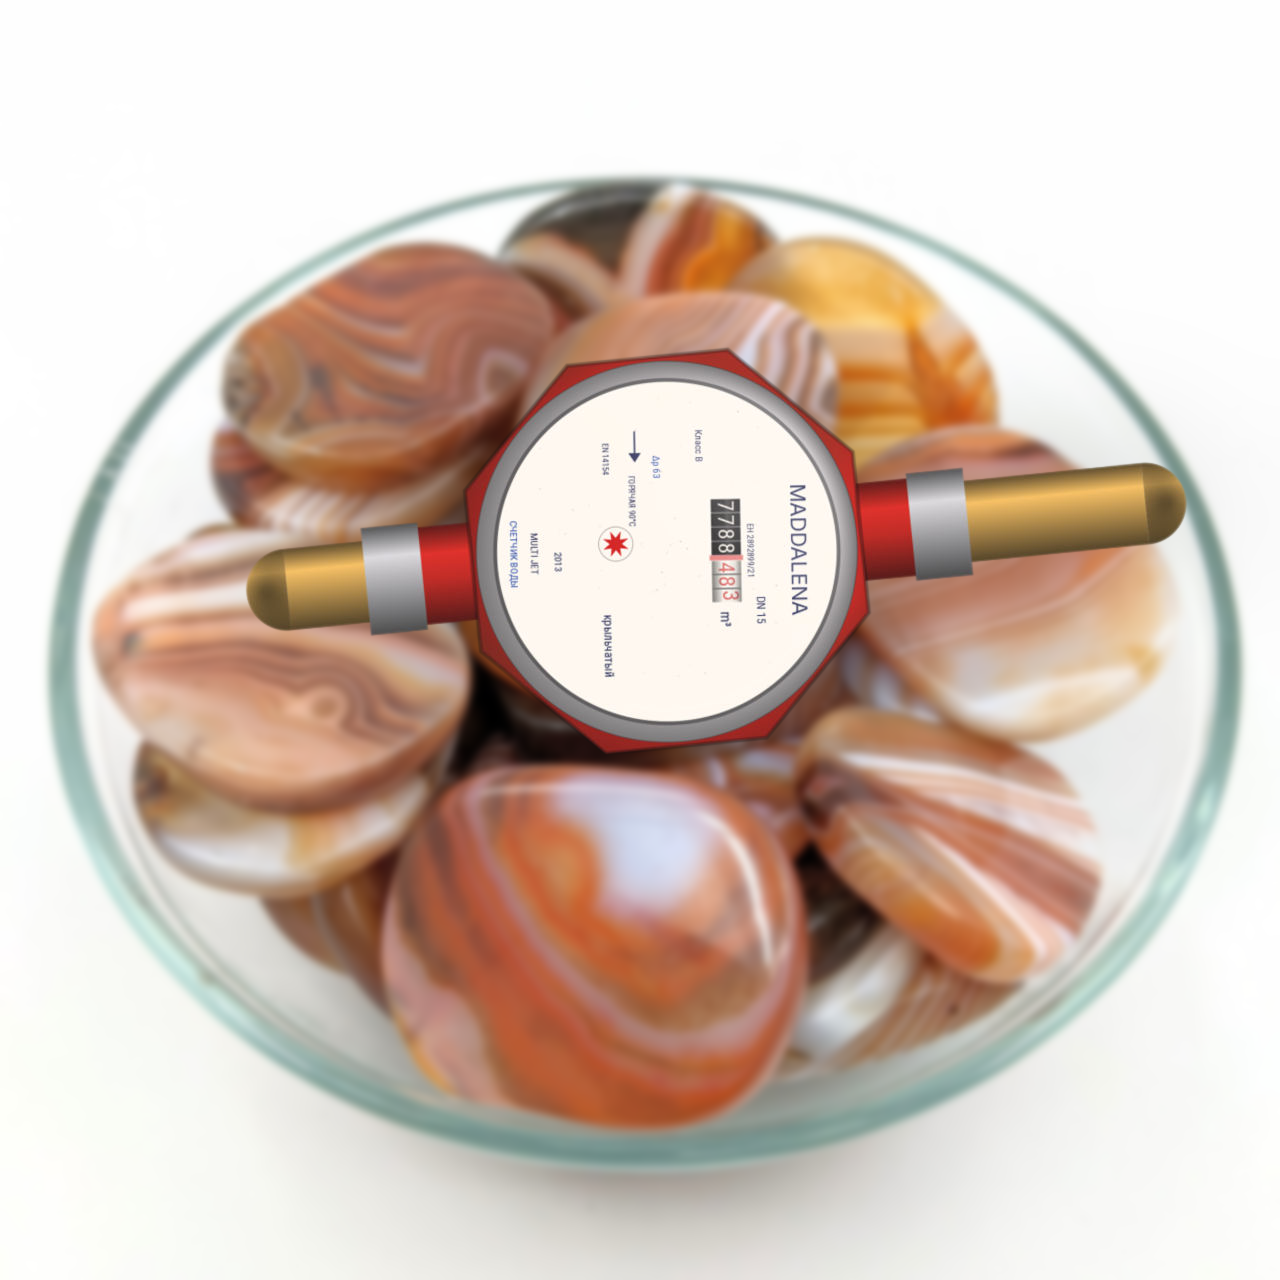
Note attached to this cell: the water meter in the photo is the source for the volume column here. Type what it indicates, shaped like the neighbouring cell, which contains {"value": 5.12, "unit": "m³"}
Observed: {"value": 7788.483, "unit": "m³"}
